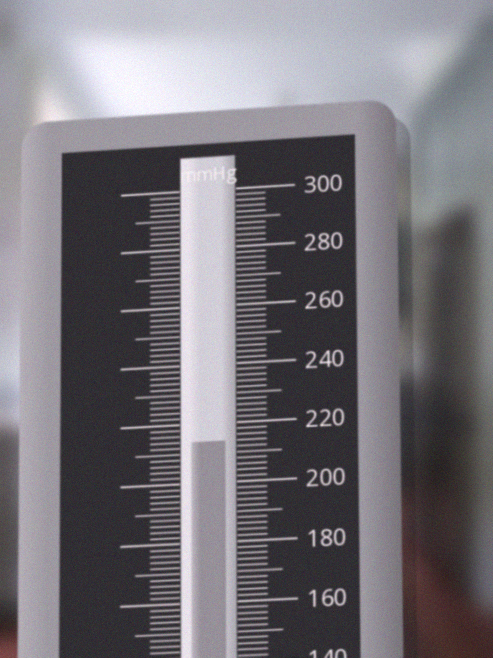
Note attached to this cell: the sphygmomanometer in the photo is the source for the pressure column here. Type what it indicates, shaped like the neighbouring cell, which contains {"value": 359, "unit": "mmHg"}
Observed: {"value": 214, "unit": "mmHg"}
